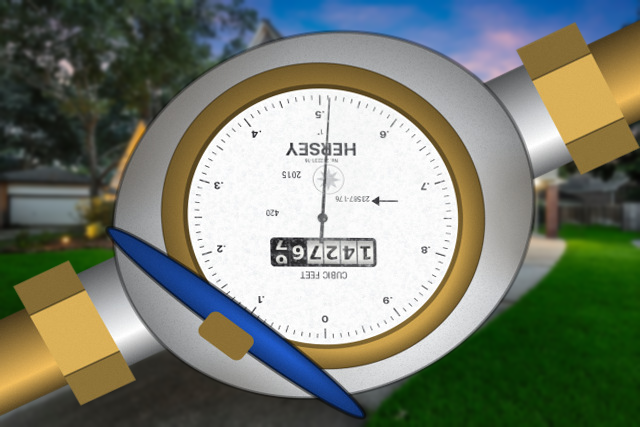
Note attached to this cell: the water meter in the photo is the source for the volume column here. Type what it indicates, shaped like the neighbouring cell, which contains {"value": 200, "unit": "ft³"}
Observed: {"value": 142766.51, "unit": "ft³"}
